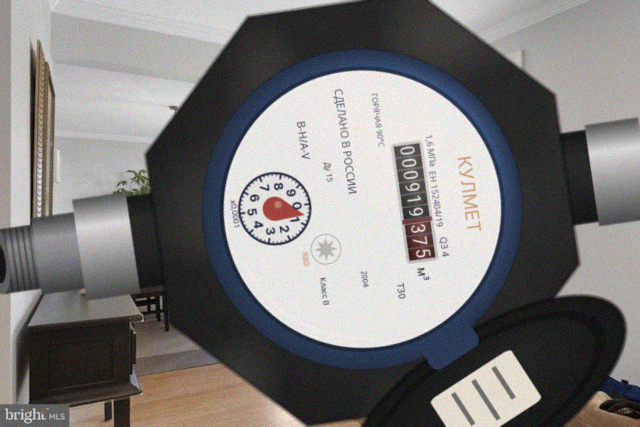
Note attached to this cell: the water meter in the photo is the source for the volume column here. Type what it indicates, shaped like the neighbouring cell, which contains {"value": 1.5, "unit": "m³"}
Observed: {"value": 919.3750, "unit": "m³"}
